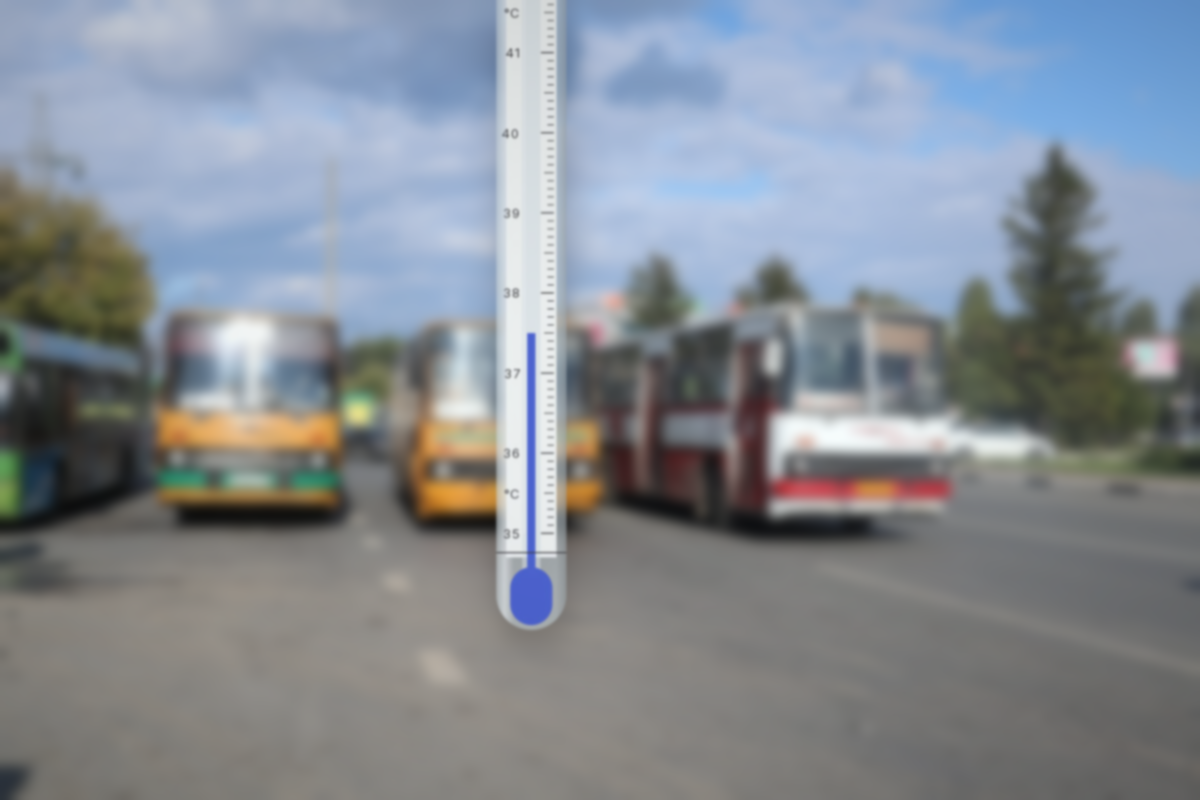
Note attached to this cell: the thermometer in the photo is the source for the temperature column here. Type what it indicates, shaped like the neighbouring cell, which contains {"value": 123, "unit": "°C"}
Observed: {"value": 37.5, "unit": "°C"}
